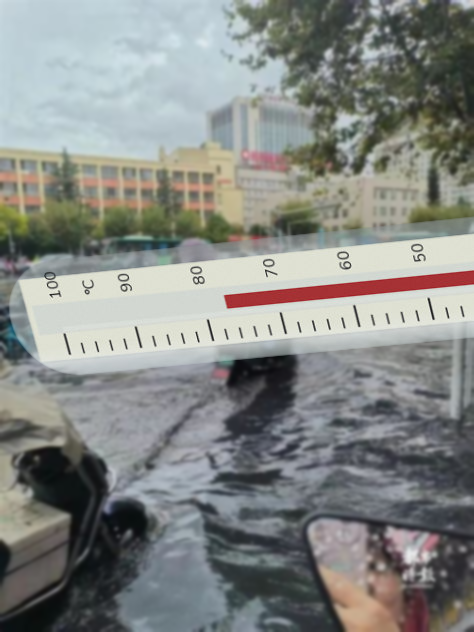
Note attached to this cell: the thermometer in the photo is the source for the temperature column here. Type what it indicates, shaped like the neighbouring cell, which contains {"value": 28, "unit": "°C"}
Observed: {"value": 77, "unit": "°C"}
